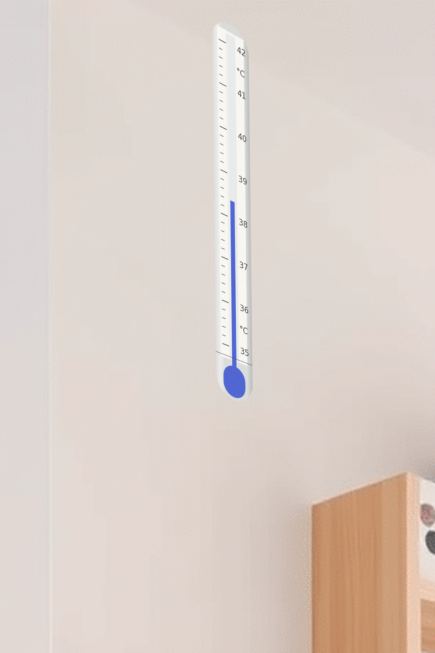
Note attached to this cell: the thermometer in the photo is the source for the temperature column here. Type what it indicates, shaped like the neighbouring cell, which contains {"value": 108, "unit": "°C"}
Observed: {"value": 38.4, "unit": "°C"}
